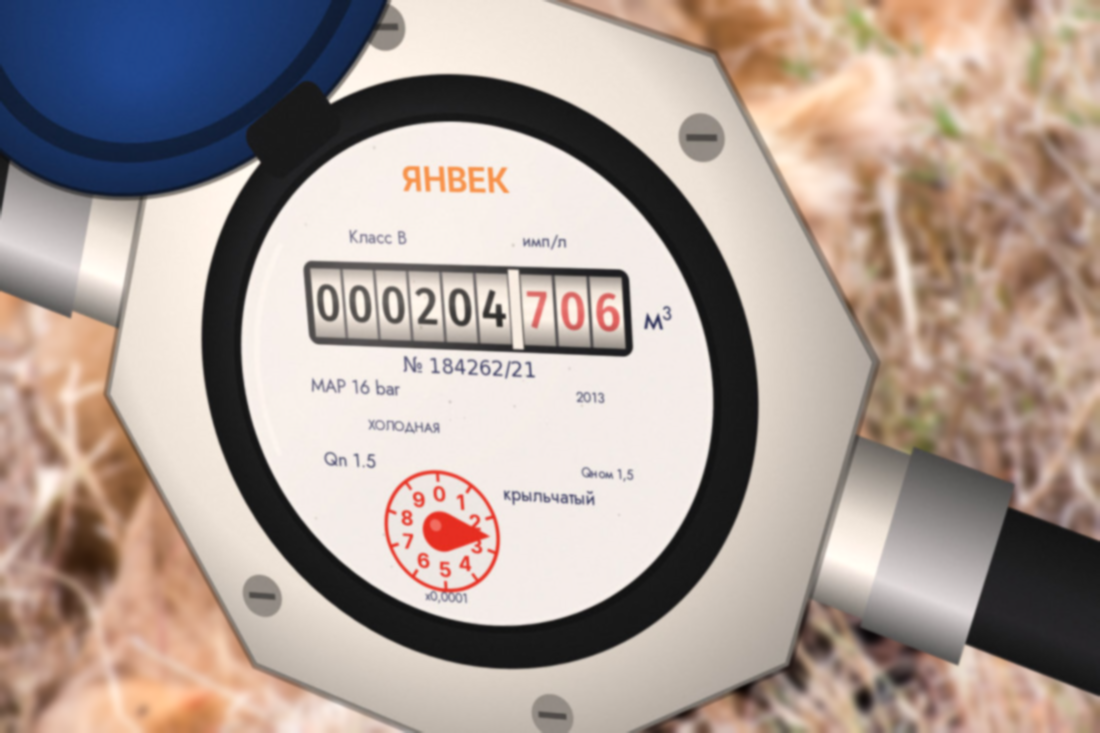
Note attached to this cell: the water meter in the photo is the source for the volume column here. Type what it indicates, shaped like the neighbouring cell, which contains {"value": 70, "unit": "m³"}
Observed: {"value": 204.7062, "unit": "m³"}
